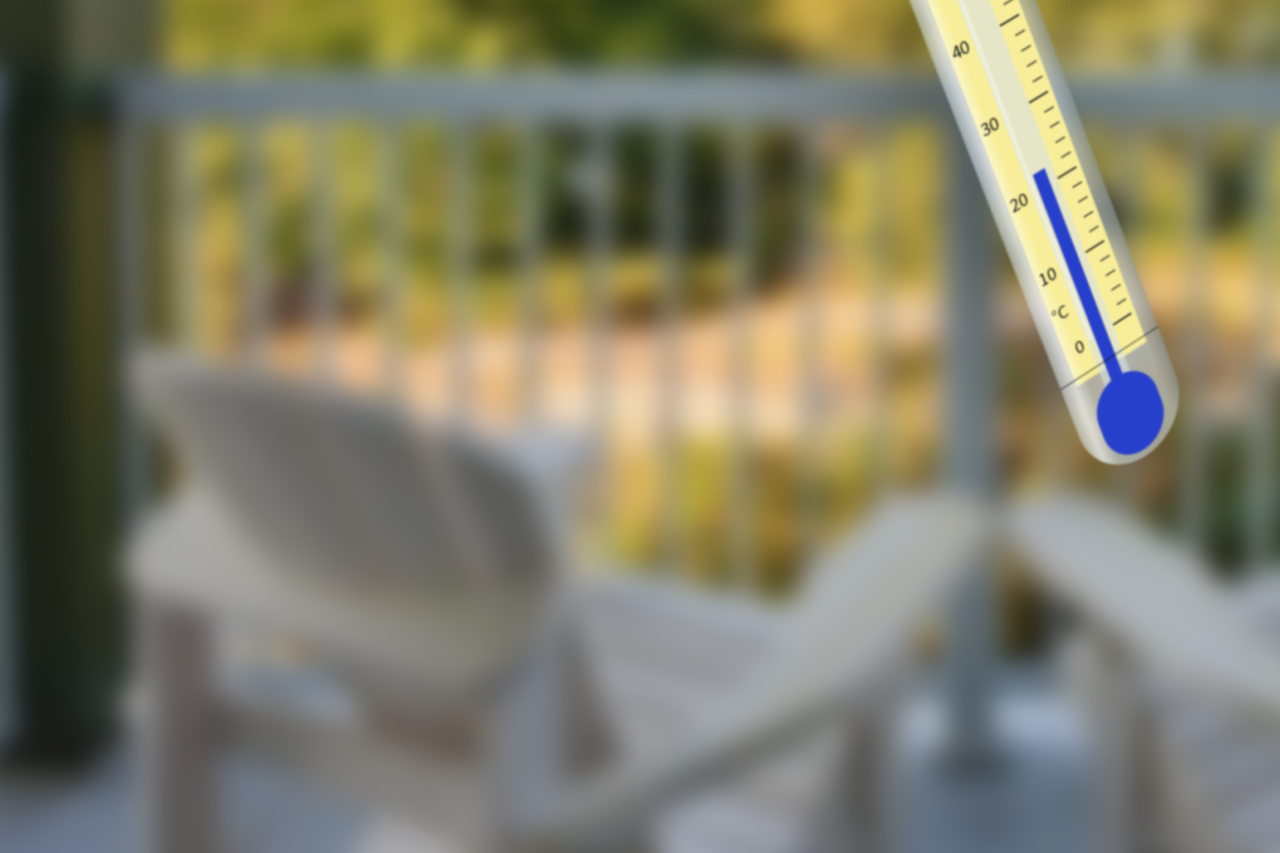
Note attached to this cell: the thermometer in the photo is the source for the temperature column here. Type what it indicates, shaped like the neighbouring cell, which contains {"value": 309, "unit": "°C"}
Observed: {"value": 22, "unit": "°C"}
